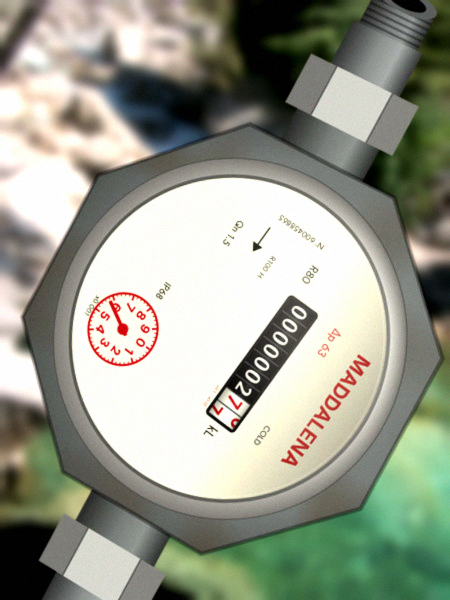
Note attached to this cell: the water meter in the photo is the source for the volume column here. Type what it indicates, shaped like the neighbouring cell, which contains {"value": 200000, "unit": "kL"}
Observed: {"value": 2.765, "unit": "kL"}
